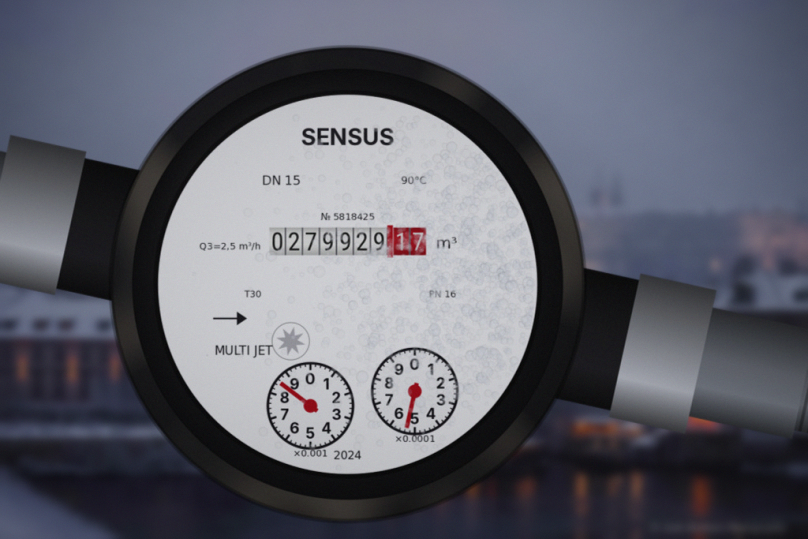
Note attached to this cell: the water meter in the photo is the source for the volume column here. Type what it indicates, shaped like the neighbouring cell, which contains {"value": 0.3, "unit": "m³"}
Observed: {"value": 279929.1785, "unit": "m³"}
